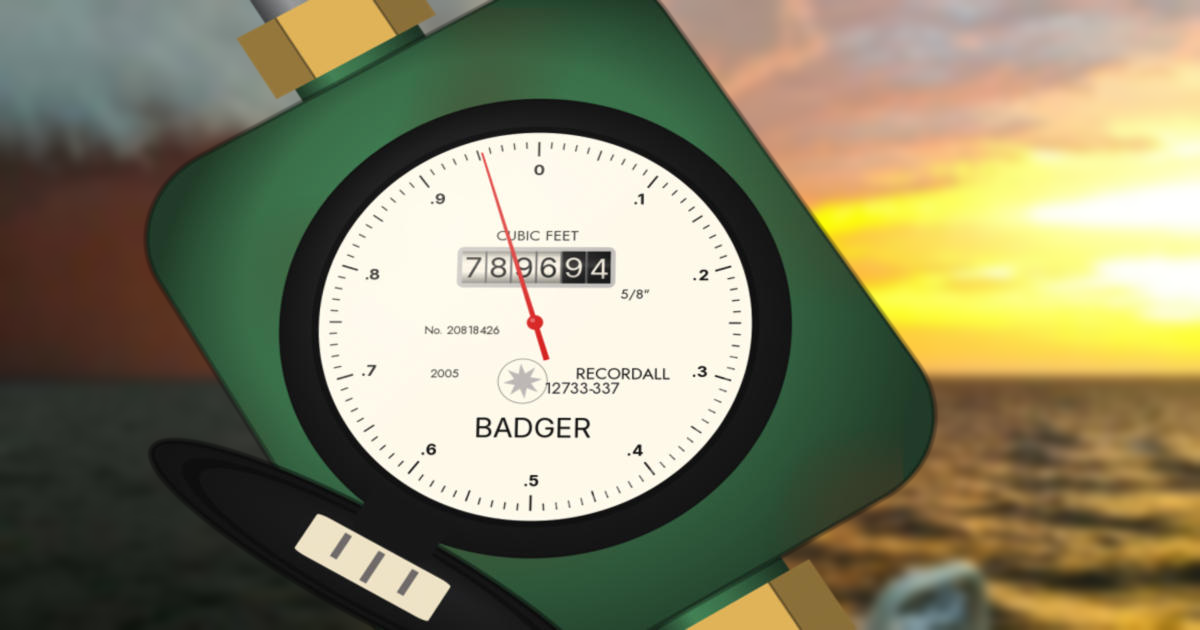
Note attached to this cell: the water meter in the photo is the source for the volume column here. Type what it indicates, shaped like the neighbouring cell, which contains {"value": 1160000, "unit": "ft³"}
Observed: {"value": 789693.95, "unit": "ft³"}
